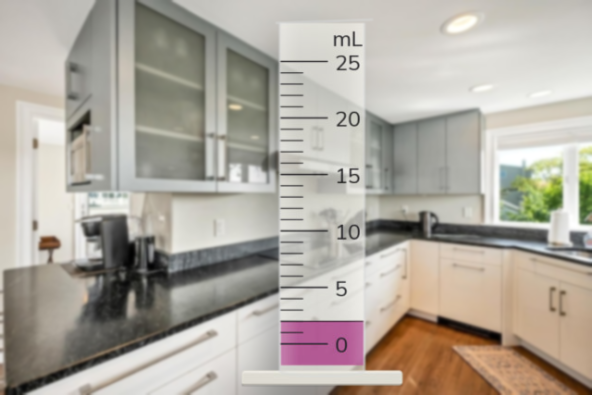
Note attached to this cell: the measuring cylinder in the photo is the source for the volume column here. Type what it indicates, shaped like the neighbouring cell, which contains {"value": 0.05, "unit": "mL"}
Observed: {"value": 2, "unit": "mL"}
